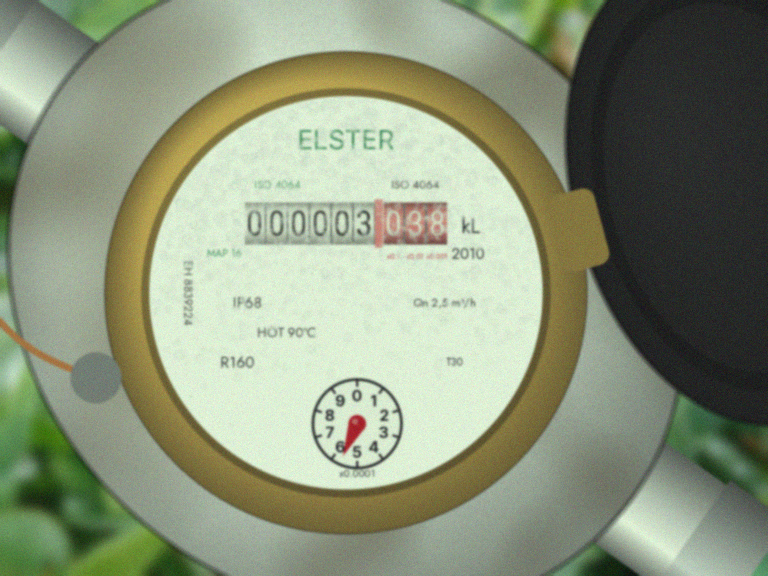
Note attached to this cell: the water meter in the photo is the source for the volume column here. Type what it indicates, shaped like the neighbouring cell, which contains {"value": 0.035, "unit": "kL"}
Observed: {"value": 3.0385, "unit": "kL"}
